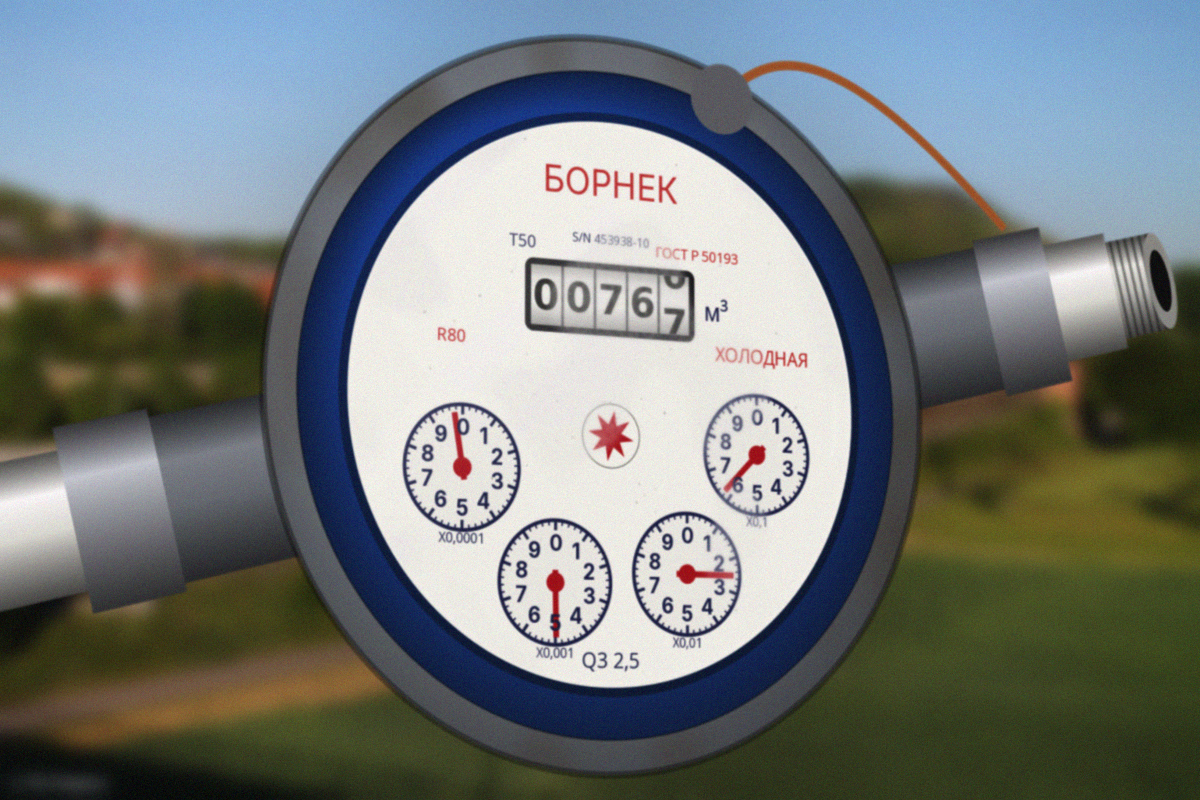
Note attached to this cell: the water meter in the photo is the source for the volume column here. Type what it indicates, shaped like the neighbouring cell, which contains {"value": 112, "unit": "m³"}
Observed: {"value": 766.6249, "unit": "m³"}
